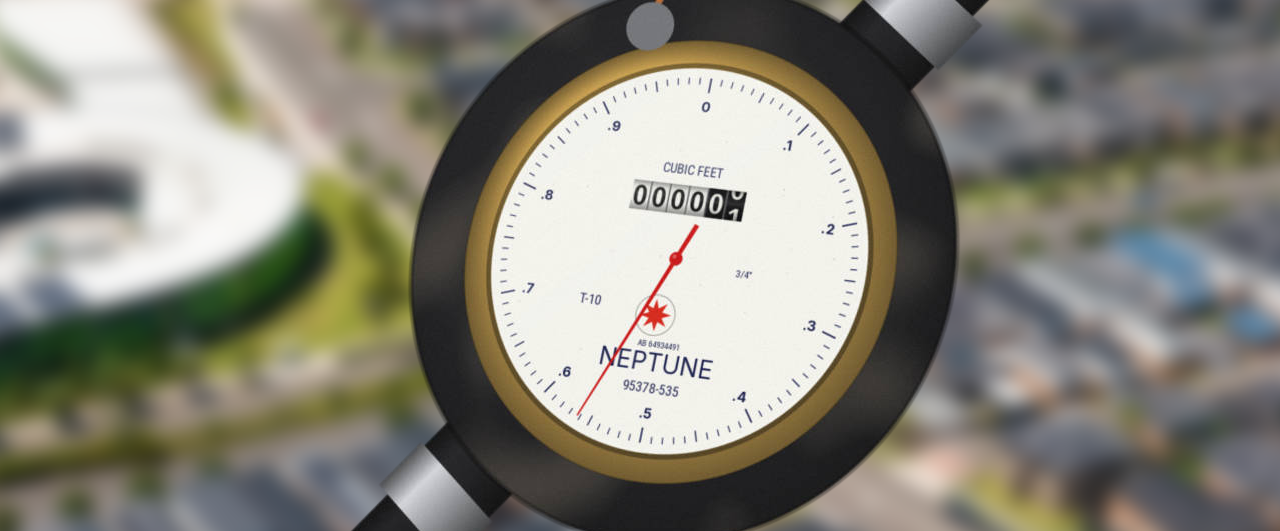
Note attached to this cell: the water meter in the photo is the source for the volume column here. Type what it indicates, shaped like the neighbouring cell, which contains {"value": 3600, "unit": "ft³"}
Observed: {"value": 0.56, "unit": "ft³"}
